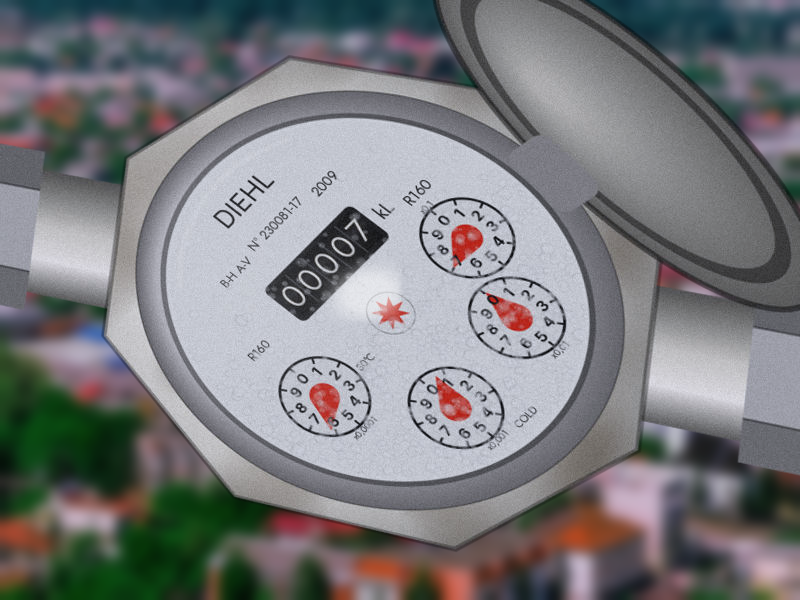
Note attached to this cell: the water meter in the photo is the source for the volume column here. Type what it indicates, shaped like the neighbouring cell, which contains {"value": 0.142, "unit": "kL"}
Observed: {"value": 7.7006, "unit": "kL"}
